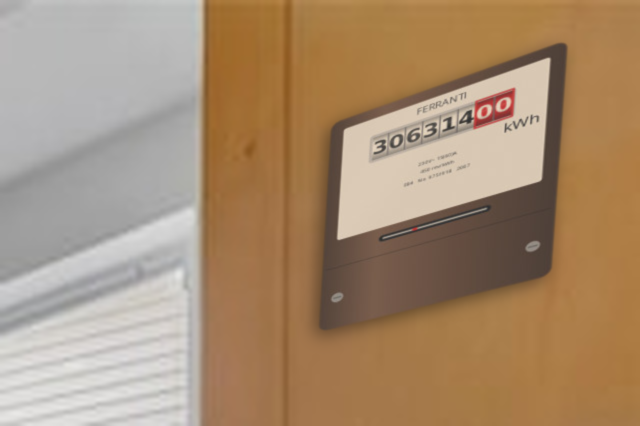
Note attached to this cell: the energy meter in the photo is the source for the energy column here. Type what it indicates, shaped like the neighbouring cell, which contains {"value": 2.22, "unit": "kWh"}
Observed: {"value": 306314.00, "unit": "kWh"}
